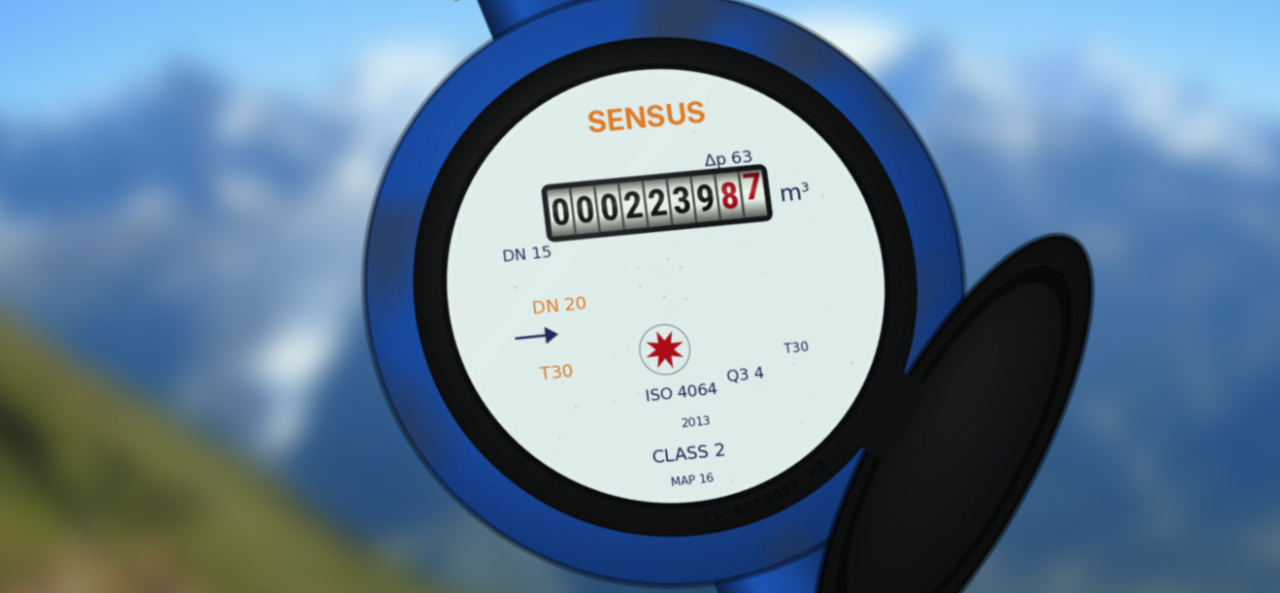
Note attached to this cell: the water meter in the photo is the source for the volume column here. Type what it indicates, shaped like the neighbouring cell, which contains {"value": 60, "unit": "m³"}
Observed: {"value": 2239.87, "unit": "m³"}
